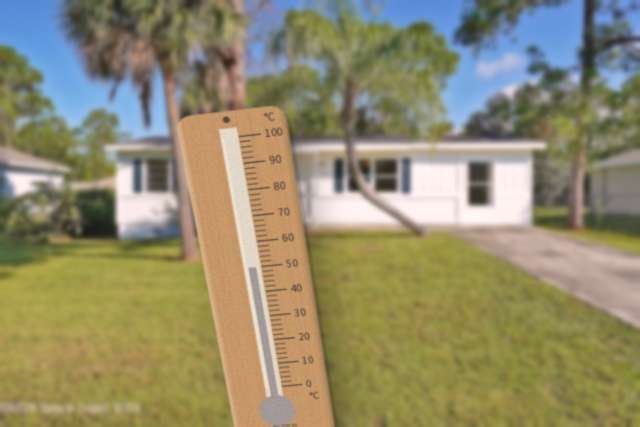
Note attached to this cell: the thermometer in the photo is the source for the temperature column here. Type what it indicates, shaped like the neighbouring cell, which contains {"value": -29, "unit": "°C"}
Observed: {"value": 50, "unit": "°C"}
